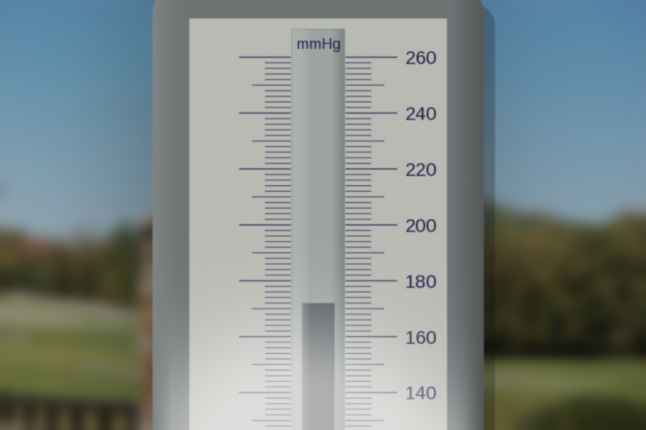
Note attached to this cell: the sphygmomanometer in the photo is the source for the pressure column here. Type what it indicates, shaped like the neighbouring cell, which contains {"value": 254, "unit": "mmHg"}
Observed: {"value": 172, "unit": "mmHg"}
